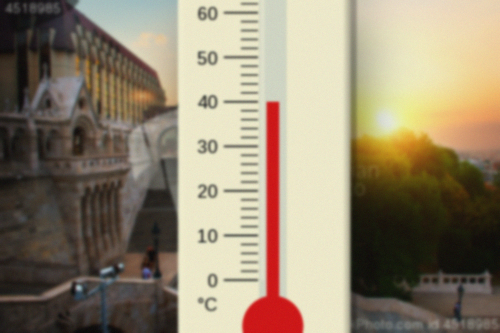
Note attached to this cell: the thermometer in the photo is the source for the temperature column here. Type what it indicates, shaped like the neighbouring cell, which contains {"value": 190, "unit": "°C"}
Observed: {"value": 40, "unit": "°C"}
